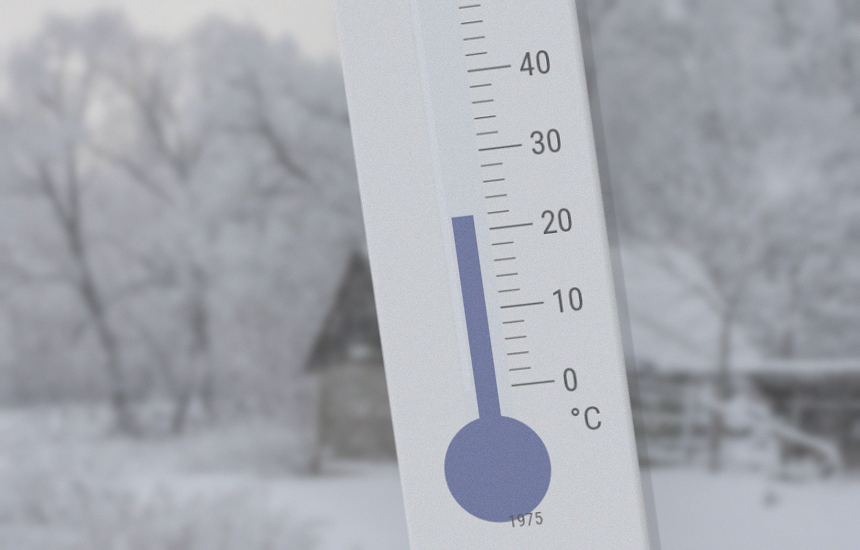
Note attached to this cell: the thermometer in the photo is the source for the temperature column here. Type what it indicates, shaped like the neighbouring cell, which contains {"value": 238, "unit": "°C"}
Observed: {"value": 22, "unit": "°C"}
